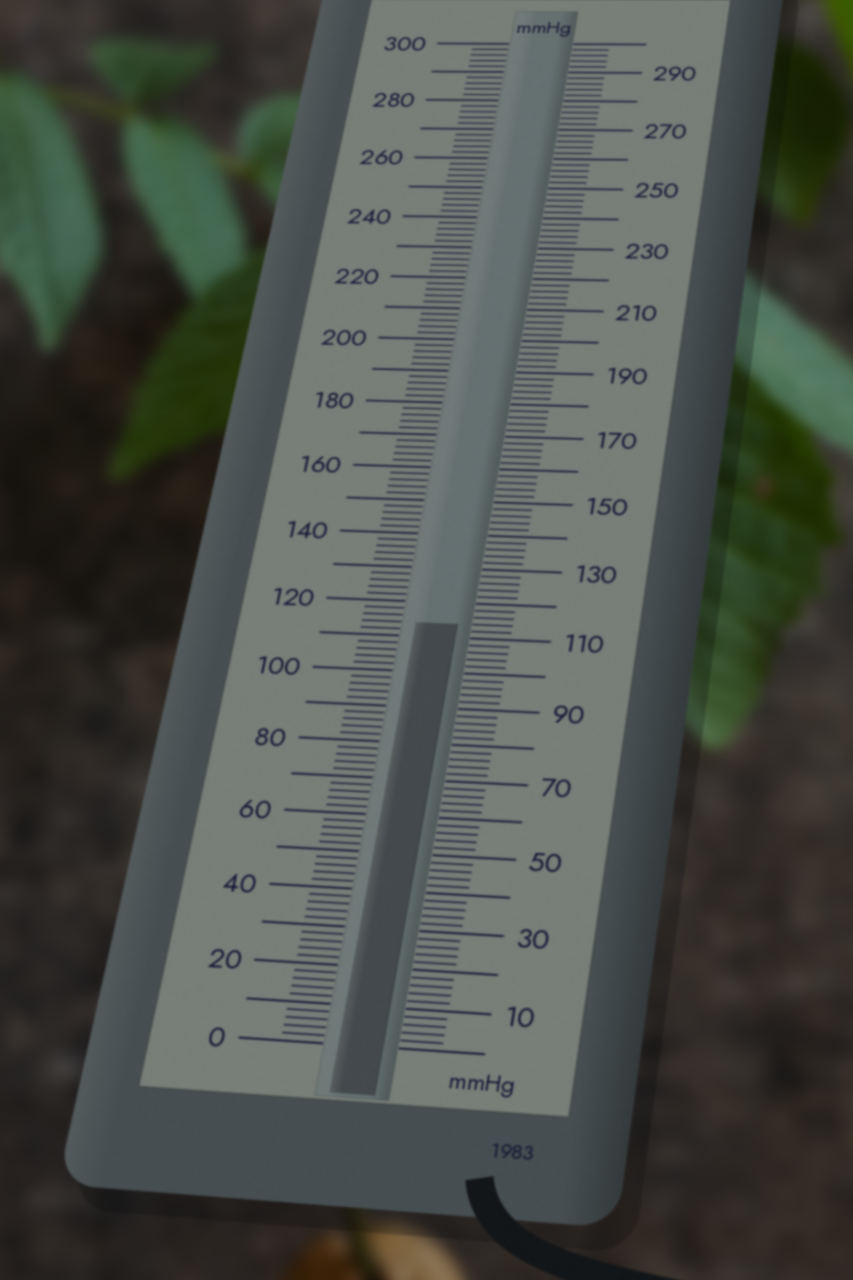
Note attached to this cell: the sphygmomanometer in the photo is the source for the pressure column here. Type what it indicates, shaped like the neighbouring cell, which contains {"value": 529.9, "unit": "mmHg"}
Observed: {"value": 114, "unit": "mmHg"}
